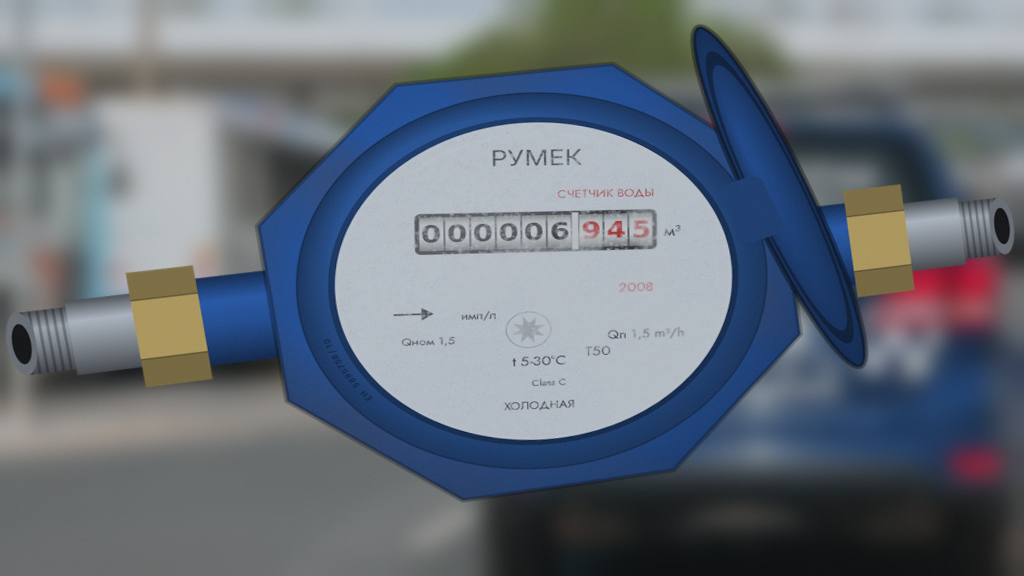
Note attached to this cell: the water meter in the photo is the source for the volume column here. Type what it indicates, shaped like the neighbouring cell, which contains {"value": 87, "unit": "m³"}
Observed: {"value": 6.945, "unit": "m³"}
